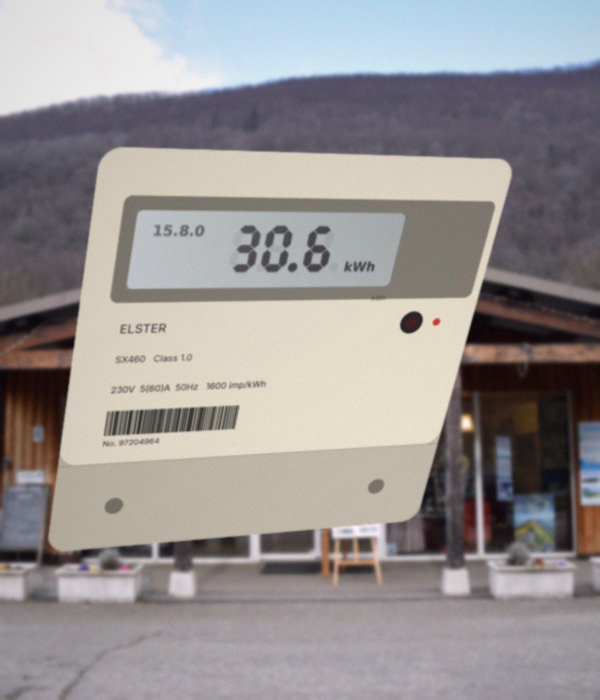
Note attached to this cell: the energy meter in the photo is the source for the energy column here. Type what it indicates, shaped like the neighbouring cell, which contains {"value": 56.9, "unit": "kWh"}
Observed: {"value": 30.6, "unit": "kWh"}
